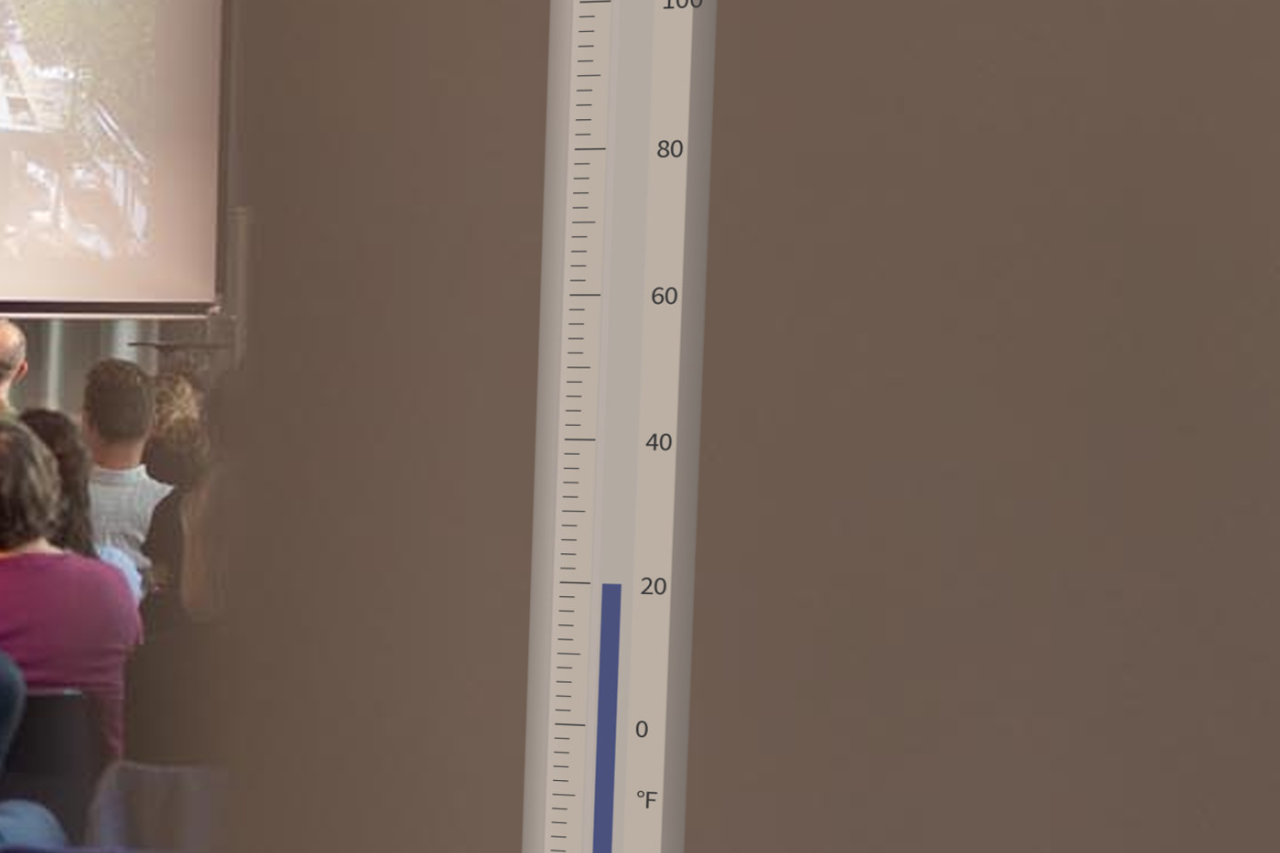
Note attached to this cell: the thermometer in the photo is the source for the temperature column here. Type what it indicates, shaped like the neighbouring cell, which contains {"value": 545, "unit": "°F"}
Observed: {"value": 20, "unit": "°F"}
